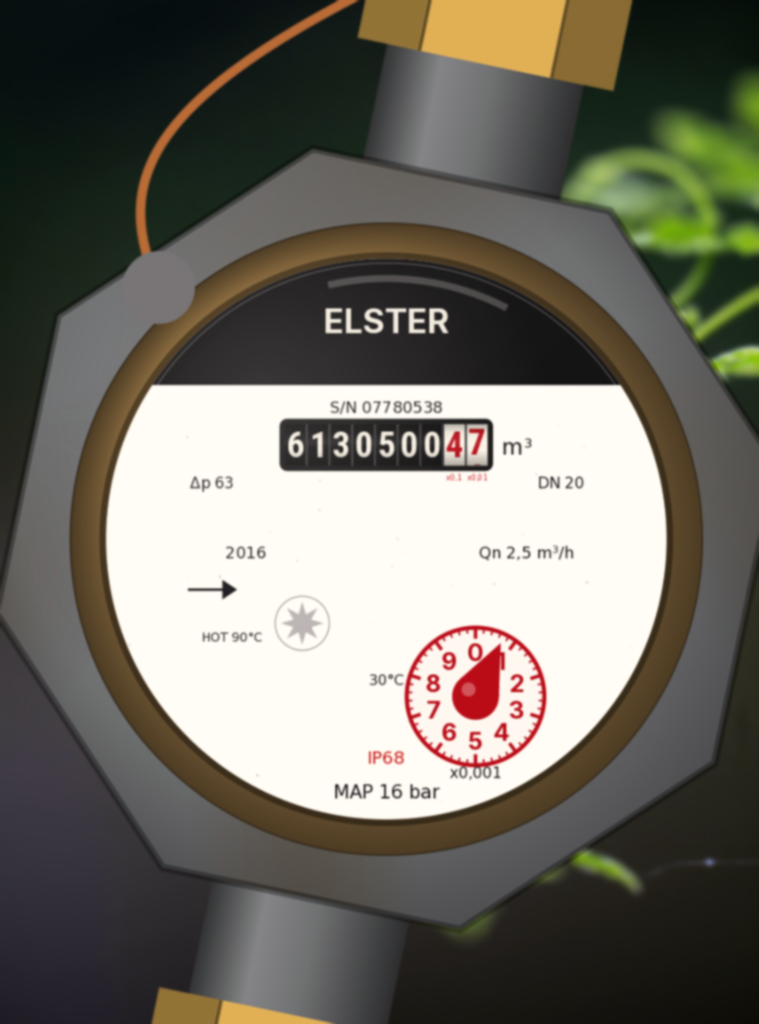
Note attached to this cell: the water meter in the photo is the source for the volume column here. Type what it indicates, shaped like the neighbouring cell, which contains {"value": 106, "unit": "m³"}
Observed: {"value": 6130500.470, "unit": "m³"}
